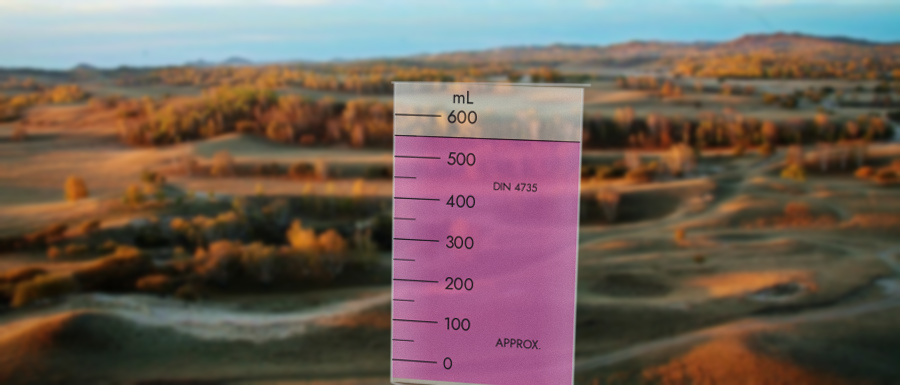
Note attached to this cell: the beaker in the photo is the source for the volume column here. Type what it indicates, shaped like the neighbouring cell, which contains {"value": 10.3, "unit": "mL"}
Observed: {"value": 550, "unit": "mL"}
